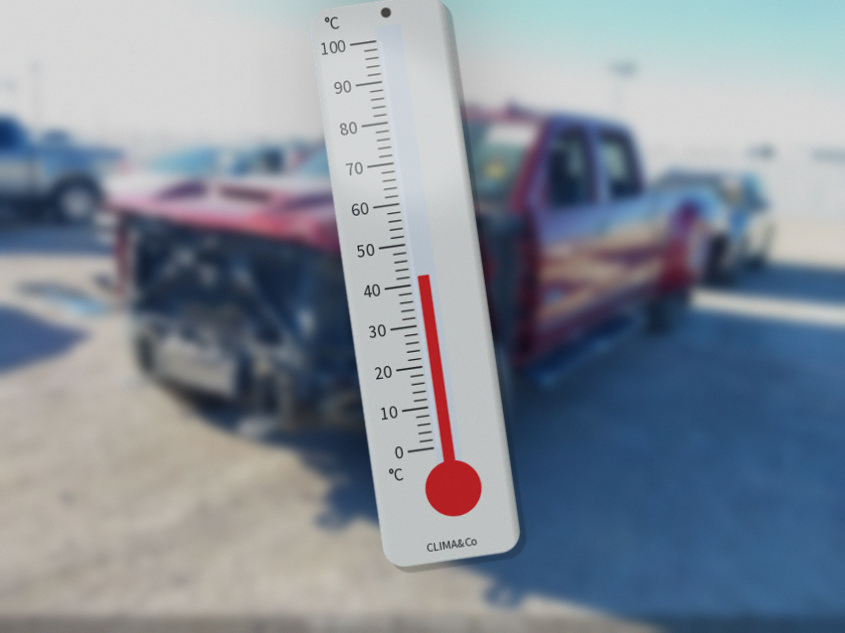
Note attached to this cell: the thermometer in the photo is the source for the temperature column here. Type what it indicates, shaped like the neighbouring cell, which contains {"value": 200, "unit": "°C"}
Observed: {"value": 42, "unit": "°C"}
